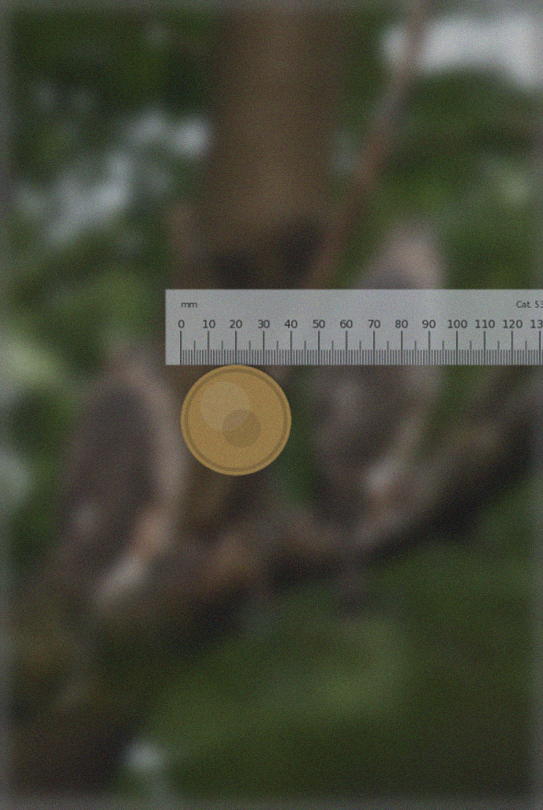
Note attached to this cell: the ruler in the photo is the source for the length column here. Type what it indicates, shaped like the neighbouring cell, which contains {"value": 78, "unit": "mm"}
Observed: {"value": 40, "unit": "mm"}
